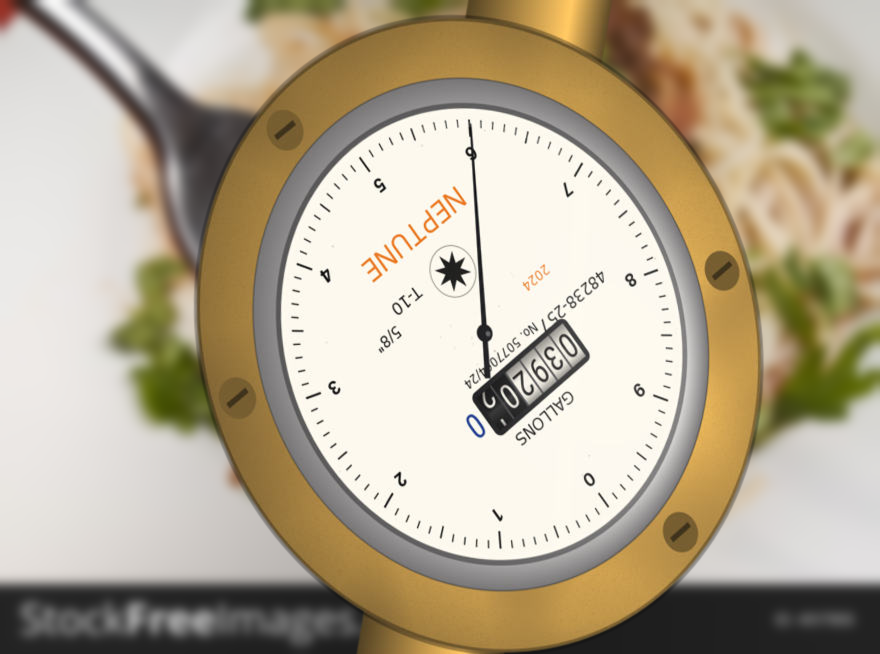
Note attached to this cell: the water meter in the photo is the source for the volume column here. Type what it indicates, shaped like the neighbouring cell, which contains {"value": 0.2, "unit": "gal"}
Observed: {"value": 392016.0, "unit": "gal"}
